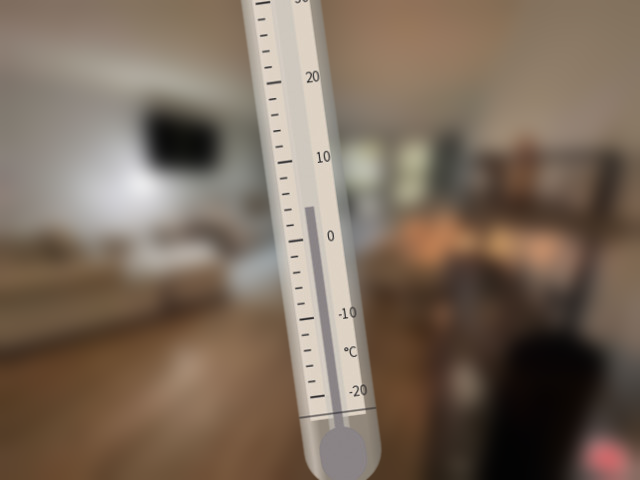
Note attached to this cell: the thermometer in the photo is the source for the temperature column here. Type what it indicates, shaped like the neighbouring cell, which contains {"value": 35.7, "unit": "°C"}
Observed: {"value": 4, "unit": "°C"}
